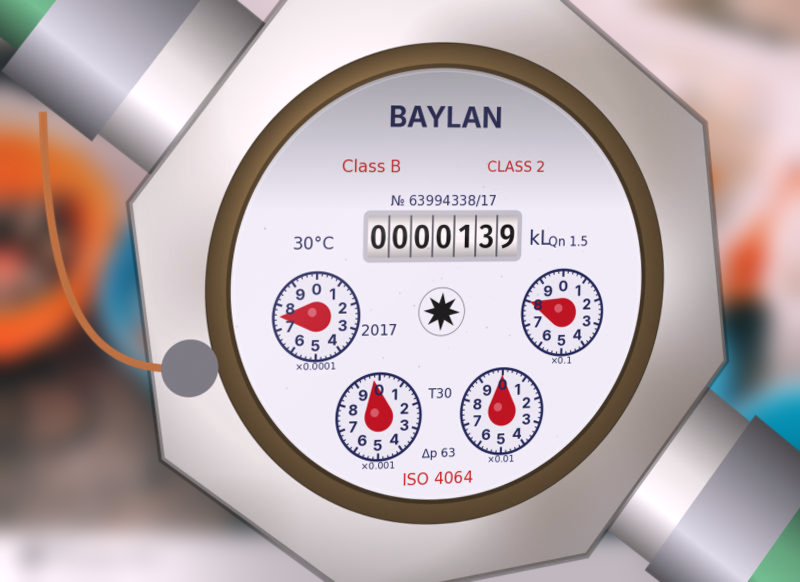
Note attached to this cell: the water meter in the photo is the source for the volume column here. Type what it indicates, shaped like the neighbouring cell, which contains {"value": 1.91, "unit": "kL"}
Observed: {"value": 139.7997, "unit": "kL"}
